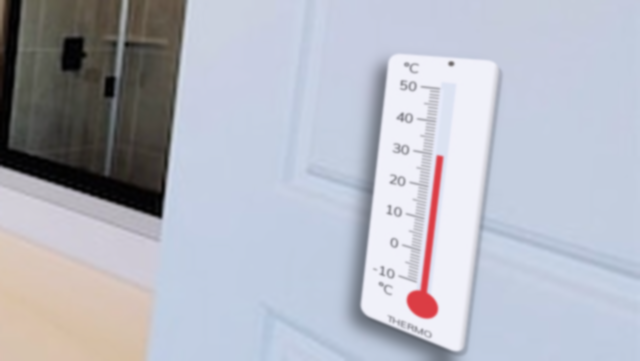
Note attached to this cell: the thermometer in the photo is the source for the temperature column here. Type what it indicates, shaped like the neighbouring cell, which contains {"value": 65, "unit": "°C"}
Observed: {"value": 30, "unit": "°C"}
